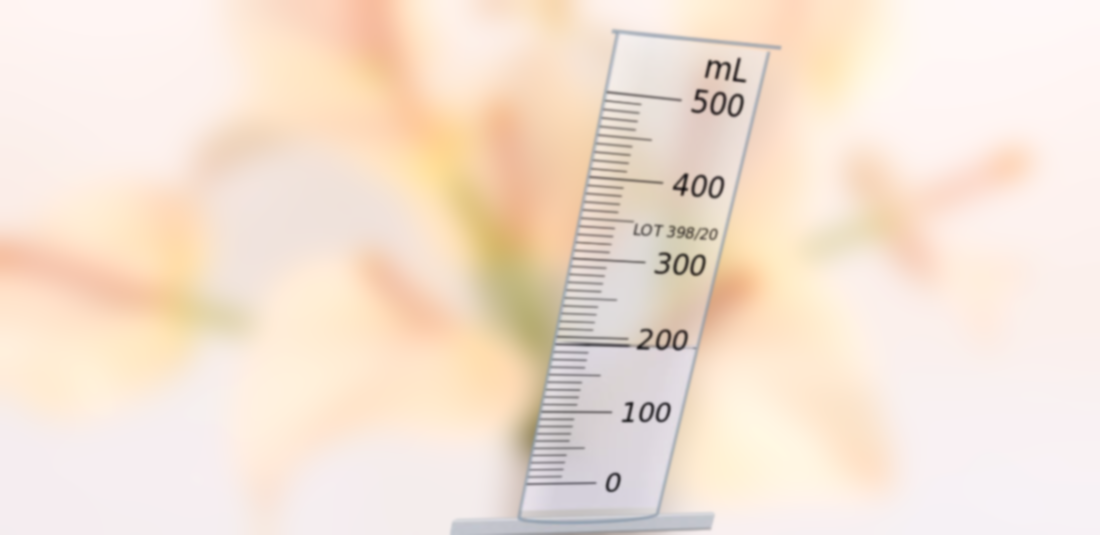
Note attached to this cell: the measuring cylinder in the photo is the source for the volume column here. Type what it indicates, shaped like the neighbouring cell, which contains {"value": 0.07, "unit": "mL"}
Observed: {"value": 190, "unit": "mL"}
